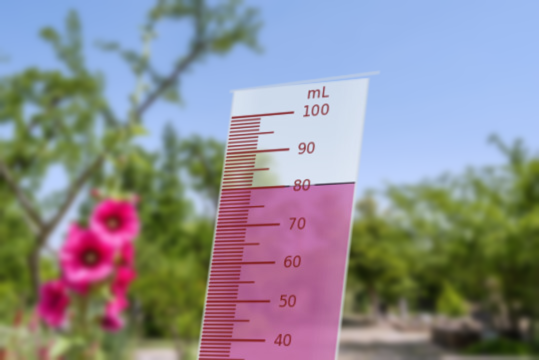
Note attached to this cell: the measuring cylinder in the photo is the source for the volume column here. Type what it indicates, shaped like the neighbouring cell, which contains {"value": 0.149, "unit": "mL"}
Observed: {"value": 80, "unit": "mL"}
